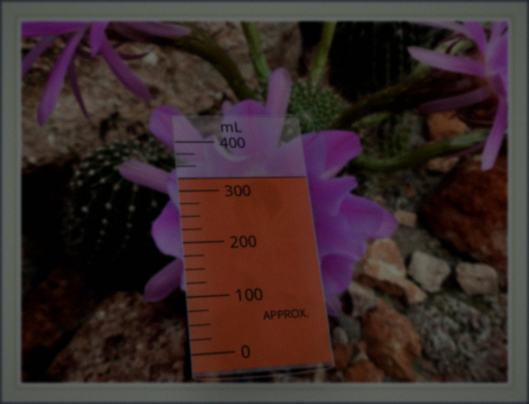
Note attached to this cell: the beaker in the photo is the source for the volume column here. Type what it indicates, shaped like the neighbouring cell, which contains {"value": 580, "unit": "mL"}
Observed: {"value": 325, "unit": "mL"}
